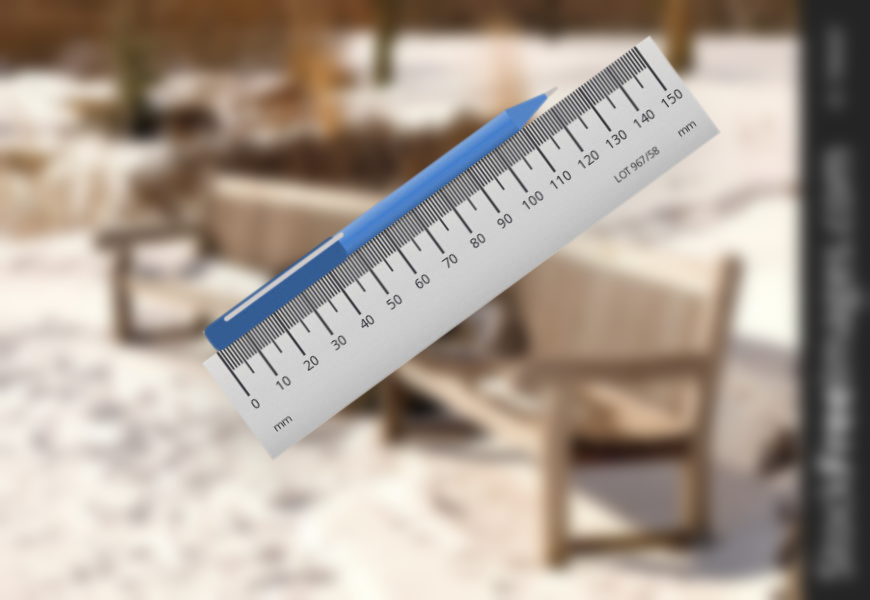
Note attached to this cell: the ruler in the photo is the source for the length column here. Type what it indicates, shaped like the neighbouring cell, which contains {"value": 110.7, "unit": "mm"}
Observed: {"value": 125, "unit": "mm"}
